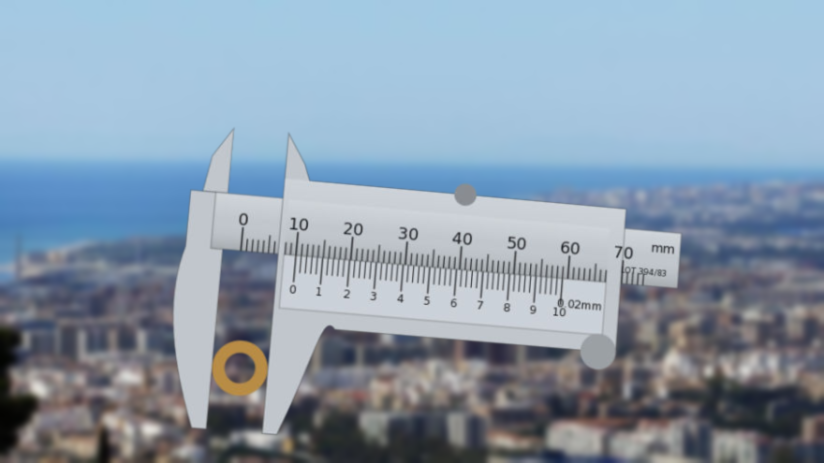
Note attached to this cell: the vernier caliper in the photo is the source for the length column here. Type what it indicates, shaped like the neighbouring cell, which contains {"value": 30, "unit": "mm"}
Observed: {"value": 10.0, "unit": "mm"}
